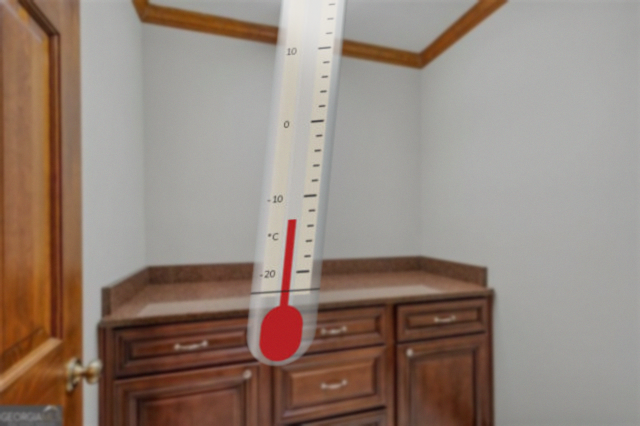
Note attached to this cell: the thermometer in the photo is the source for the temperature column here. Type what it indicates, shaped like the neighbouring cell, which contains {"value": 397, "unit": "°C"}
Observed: {"value": -13, "unit": "°C"}
